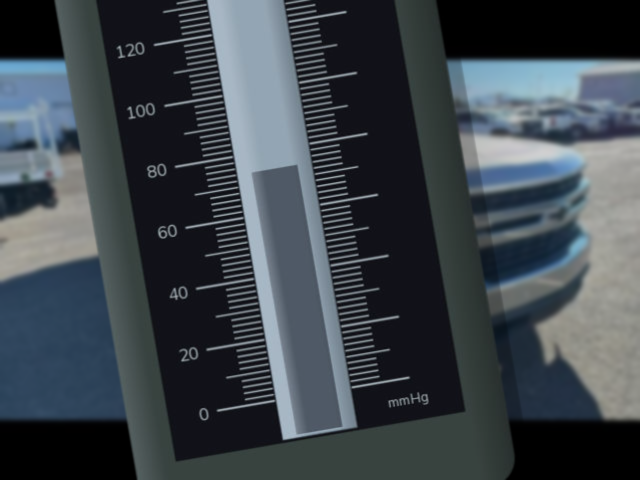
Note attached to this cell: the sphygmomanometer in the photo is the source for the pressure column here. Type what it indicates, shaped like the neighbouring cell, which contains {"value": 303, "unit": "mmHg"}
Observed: {"value": 74, "unit": "mmHg"}
